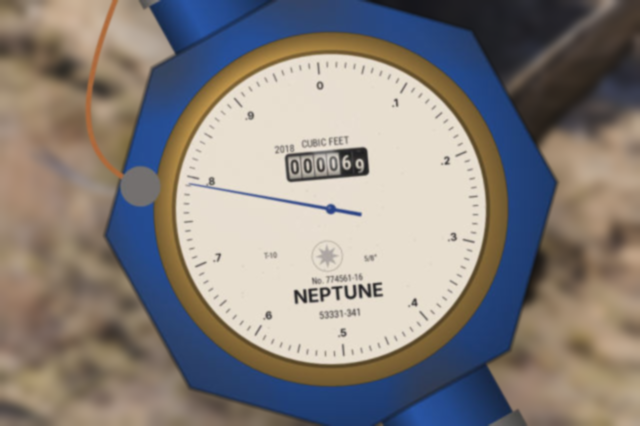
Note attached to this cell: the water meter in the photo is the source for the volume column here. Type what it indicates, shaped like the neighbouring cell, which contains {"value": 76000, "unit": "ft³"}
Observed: {"value": 68.79, "unit": "ft³"}
